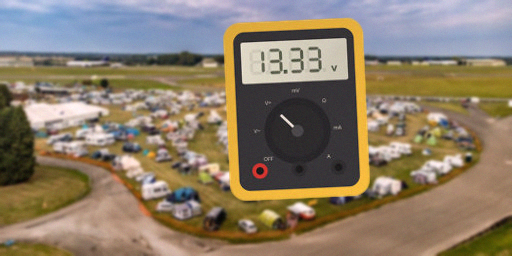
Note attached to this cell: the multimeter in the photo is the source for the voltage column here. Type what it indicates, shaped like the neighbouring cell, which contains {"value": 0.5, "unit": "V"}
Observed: {"value": 13.33, "unit": "V"}
